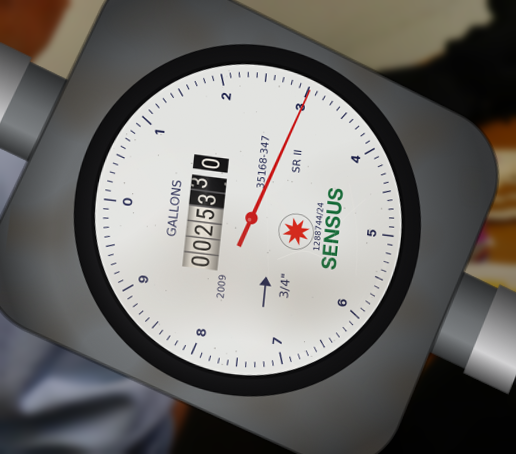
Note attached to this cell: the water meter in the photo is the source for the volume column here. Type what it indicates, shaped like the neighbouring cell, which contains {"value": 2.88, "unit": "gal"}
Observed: {"value": 25333.0, "unit": "gal"}
